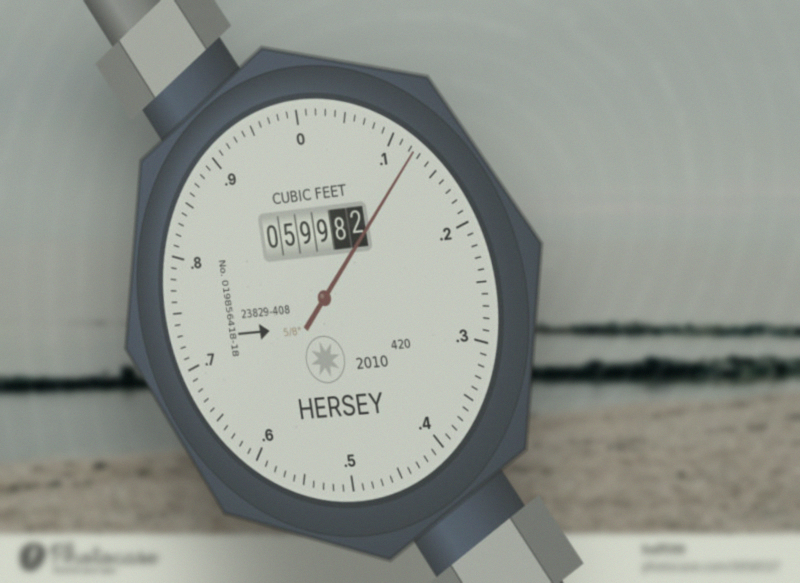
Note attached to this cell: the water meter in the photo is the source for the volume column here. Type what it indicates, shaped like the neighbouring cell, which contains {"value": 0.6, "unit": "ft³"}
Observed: {"value": 59982.12, "unit": "ft³"}
